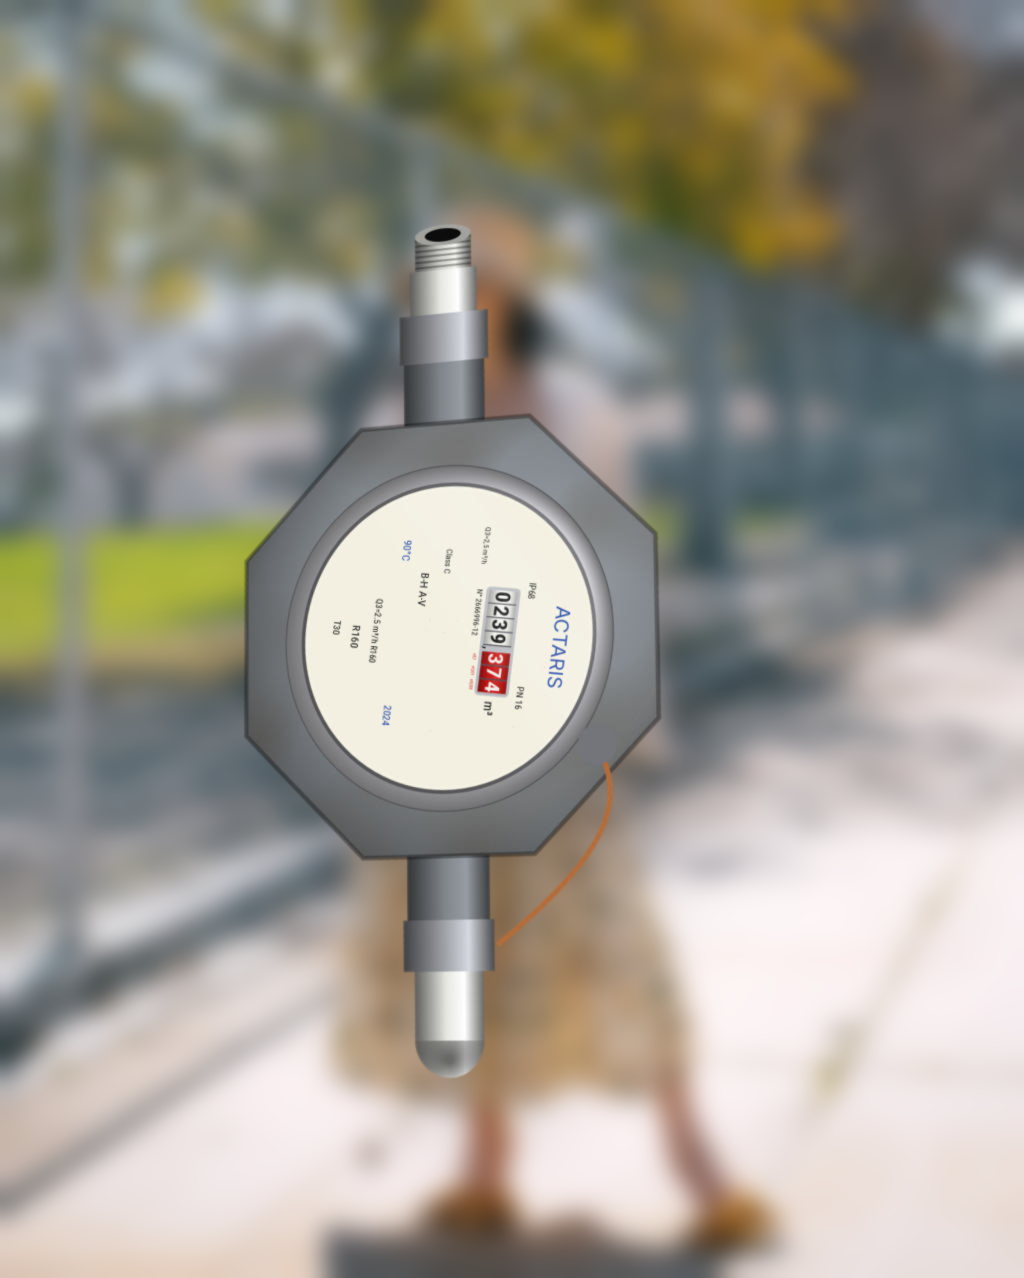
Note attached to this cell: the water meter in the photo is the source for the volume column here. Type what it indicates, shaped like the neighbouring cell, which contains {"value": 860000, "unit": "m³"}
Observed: {"value": 239.374, "unit": "m³"}
